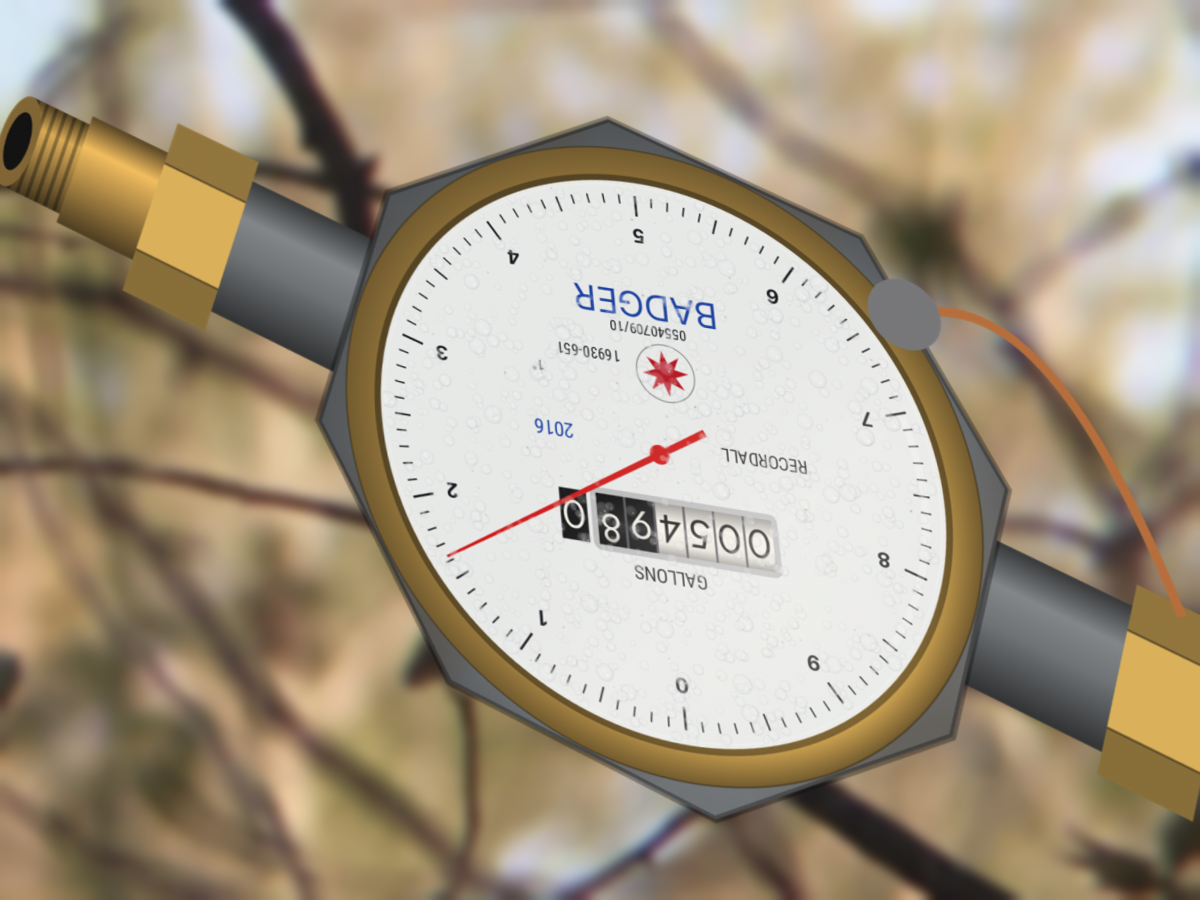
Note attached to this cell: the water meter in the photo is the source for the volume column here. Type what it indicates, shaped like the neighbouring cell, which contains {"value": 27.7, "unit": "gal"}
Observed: {"value": 54981.6, "unit": "gal"}
